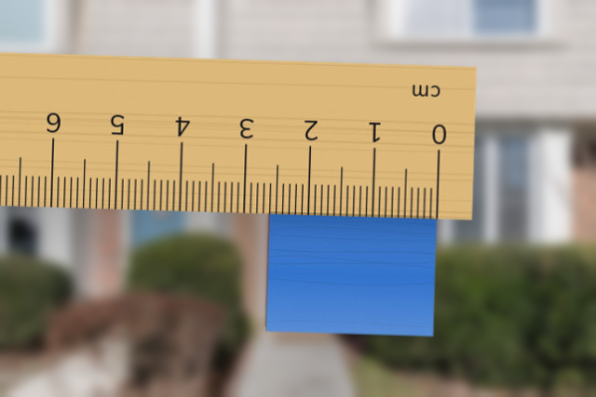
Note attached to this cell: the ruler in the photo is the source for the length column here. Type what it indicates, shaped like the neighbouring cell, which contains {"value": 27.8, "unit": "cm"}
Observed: {"value": 2.6, "unit": "cm"}
